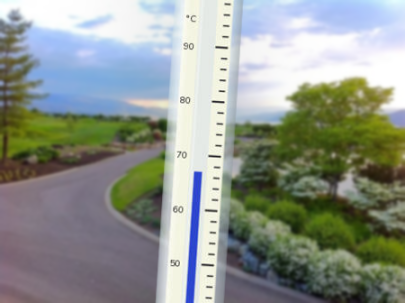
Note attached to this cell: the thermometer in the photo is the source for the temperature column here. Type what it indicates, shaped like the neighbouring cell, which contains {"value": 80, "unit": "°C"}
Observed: {"value": 67, "unit": "°C"}
